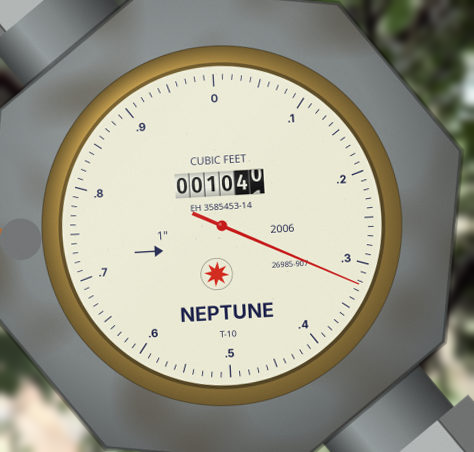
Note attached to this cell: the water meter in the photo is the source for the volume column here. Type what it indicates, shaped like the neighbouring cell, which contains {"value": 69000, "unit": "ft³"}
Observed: {"value": 1040.32, "unit": "ft³"}
